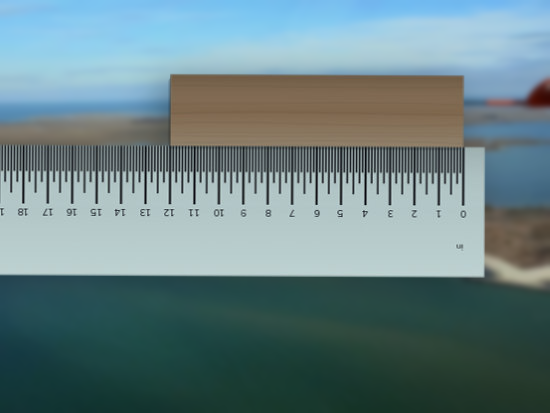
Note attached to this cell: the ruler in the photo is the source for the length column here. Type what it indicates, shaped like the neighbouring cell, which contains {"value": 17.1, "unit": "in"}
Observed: {"value": 12, "unit": "in"}
